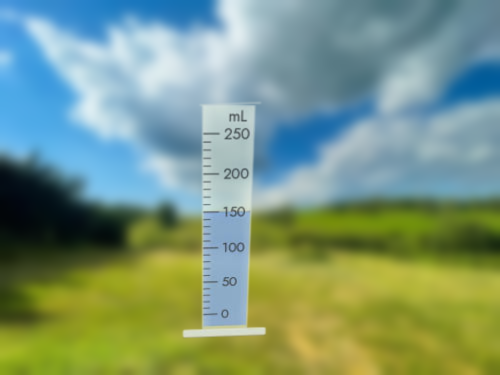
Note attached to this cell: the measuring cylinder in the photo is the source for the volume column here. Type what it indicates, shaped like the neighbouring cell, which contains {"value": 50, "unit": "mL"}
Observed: {"value": 150, "unit": "mL"}
